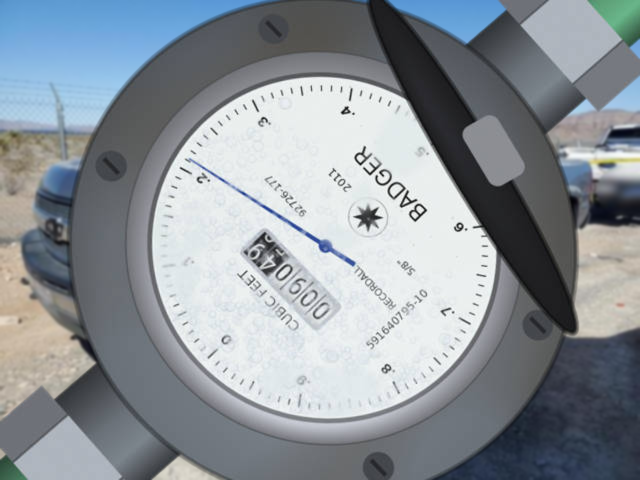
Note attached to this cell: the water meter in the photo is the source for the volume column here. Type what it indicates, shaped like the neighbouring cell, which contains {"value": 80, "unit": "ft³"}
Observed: {"value": 9049.21, "unit": "ft³"}
